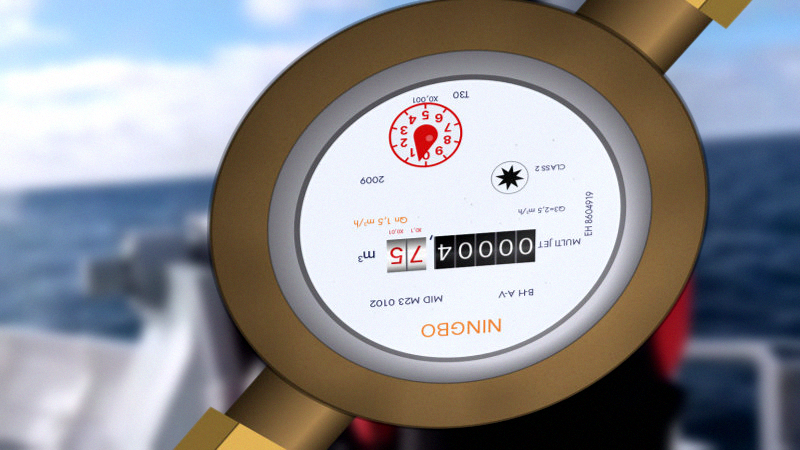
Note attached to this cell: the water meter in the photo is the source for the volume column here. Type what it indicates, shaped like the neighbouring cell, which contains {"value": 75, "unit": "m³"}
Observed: {"value": 4.750, "unit": "m³"}
